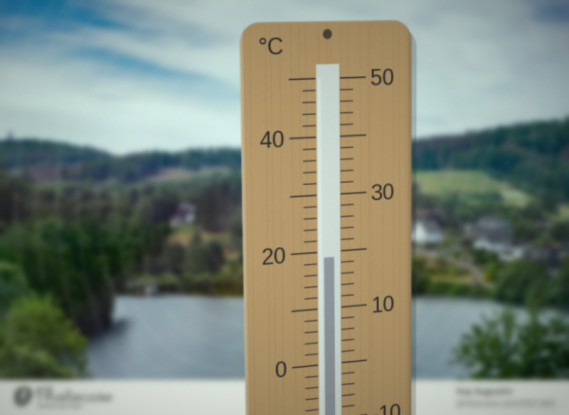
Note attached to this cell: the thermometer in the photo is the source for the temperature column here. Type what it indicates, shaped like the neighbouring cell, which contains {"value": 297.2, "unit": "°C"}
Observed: {"value": 19, "unit": "°C"}
